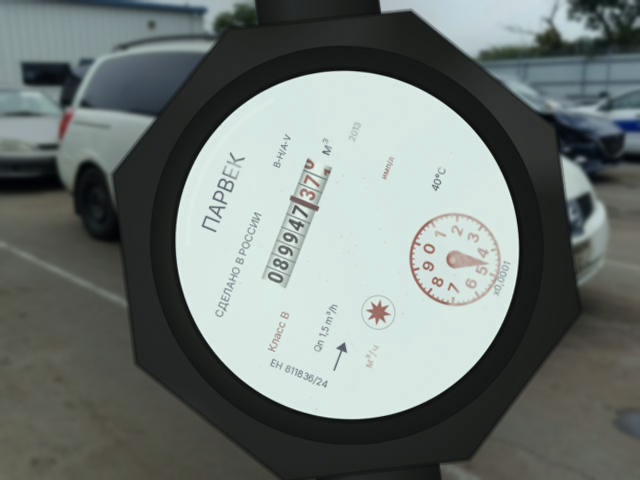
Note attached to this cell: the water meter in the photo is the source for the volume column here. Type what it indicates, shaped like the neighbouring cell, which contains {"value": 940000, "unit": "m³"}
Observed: {"value": 89947.3704, "unit": "m³"}
